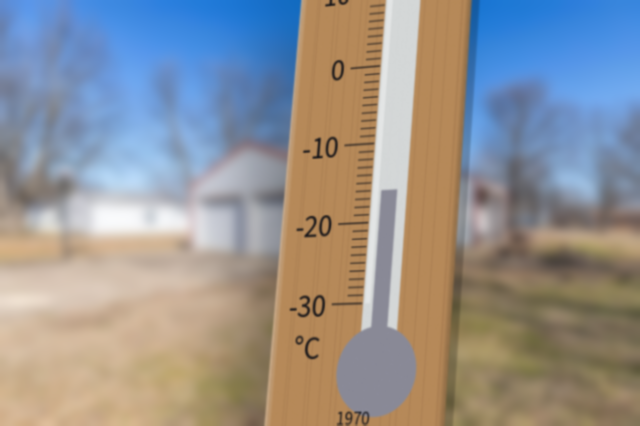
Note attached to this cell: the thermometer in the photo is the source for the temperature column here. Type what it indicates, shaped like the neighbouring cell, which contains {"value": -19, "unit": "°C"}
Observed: {"value": -16, "unit": "°C"}
